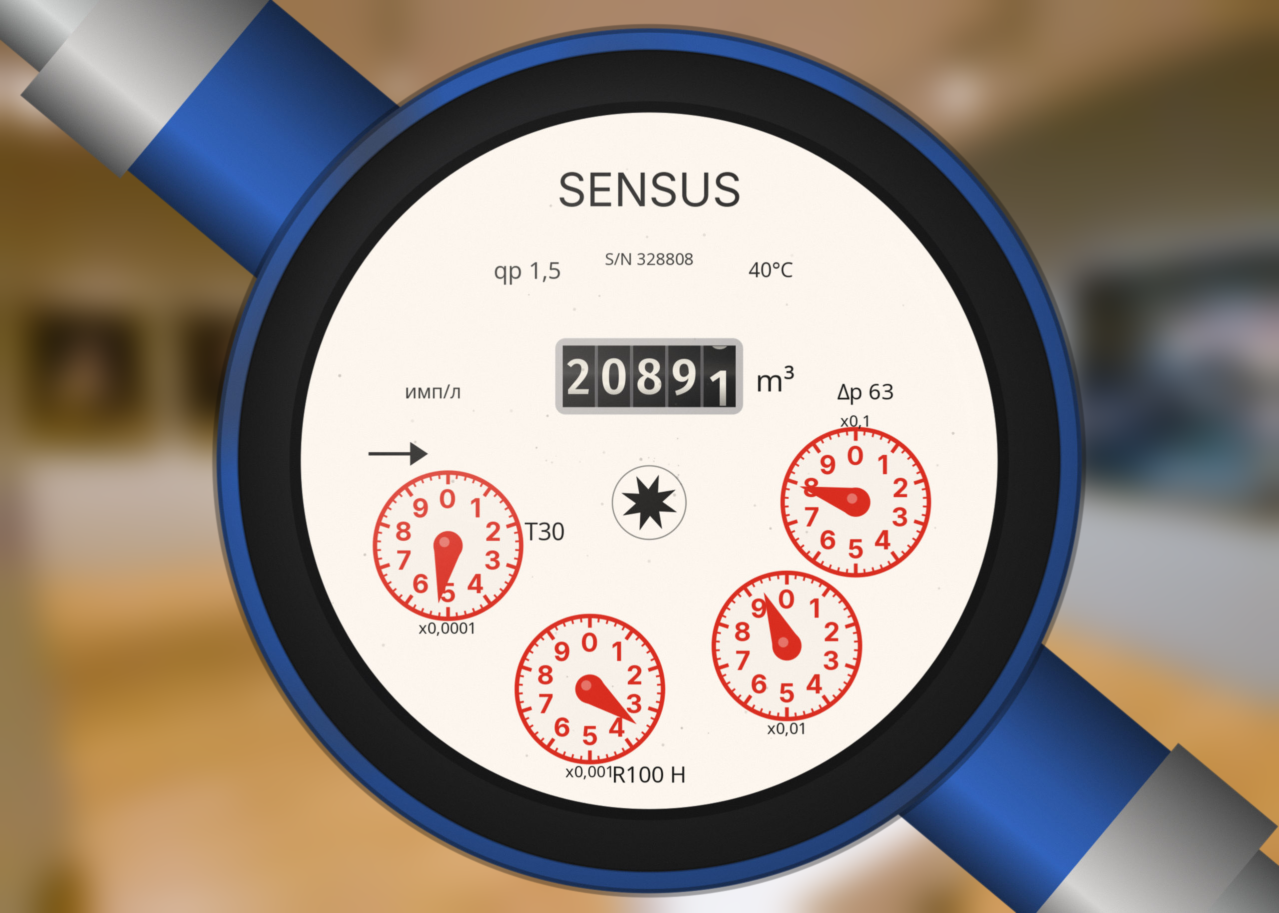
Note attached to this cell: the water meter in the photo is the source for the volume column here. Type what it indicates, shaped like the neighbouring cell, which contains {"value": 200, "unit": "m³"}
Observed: {"value": 20890.7935, "unit": "m³"}
